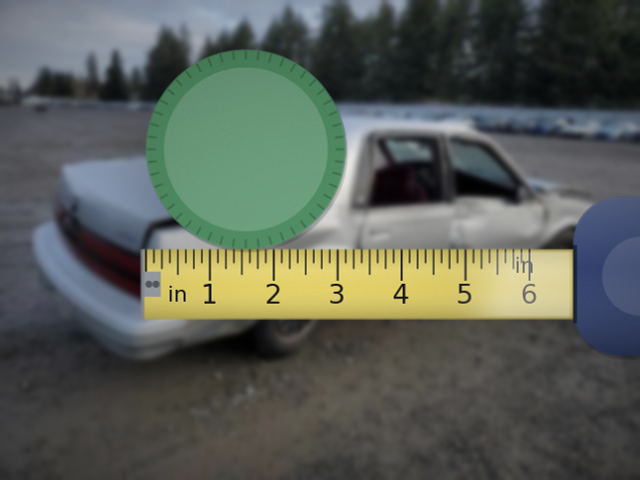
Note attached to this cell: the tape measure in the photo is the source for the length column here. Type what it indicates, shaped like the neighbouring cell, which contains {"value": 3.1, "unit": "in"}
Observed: {"value": 3.125, "unit": "in"}
